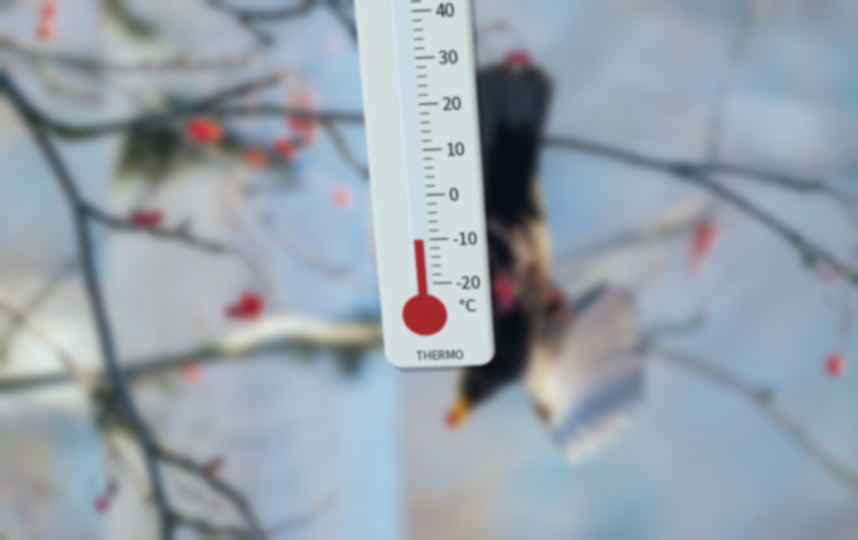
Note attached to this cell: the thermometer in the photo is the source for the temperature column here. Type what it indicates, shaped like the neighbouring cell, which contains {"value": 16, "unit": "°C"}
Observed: {"value": -10, "unit": "°C"}
